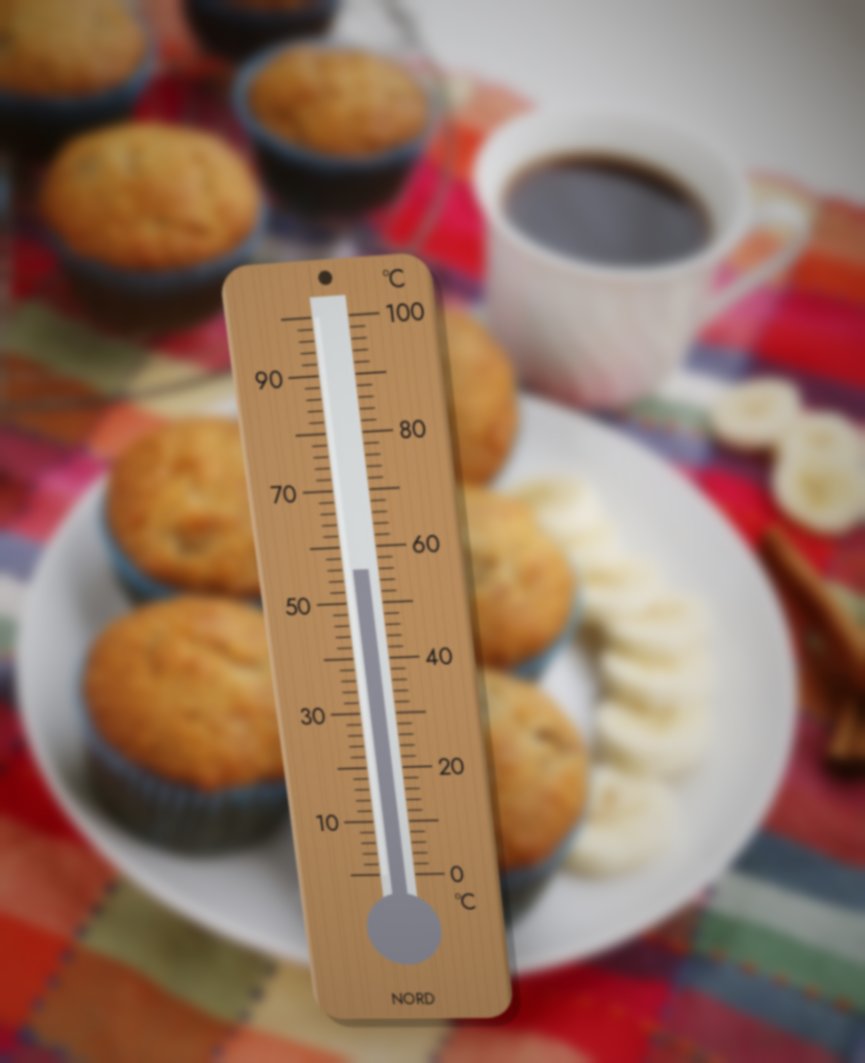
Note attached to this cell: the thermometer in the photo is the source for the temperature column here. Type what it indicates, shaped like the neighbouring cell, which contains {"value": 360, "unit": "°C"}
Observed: {"value": 56, "unit": "°C"}
